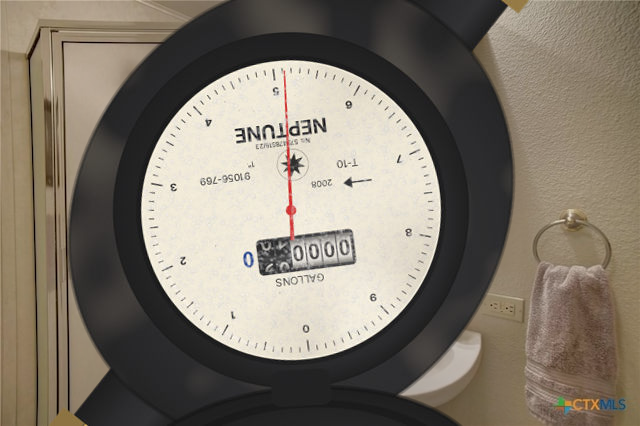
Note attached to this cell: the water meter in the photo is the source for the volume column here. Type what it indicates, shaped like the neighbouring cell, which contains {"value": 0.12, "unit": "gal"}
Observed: {"value": 95.1, "unit": "gal"}
